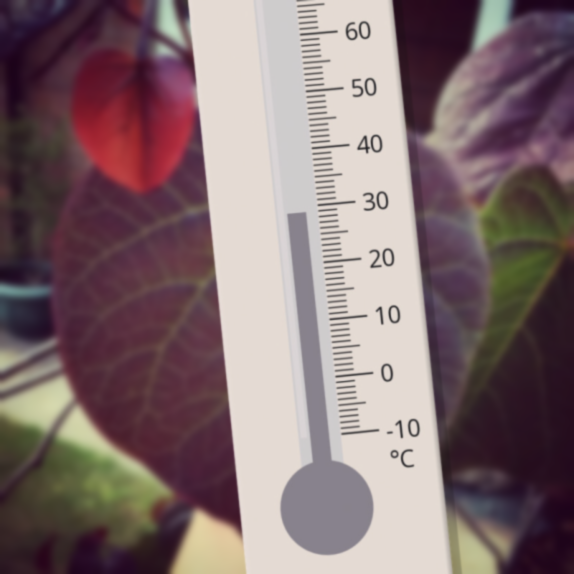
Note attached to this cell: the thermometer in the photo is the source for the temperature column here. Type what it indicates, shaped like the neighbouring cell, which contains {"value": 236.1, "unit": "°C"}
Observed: {"value": 29, "unit": "°C"}
